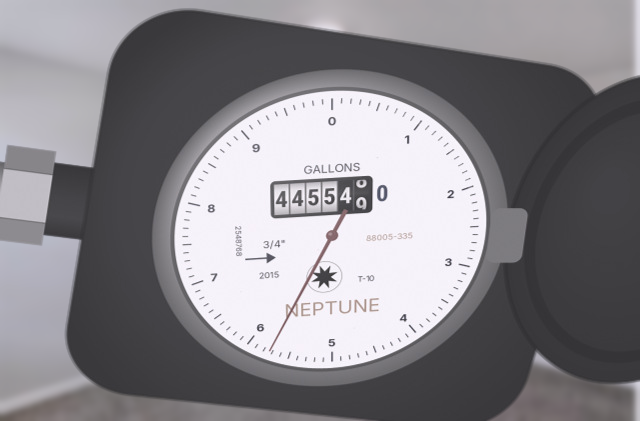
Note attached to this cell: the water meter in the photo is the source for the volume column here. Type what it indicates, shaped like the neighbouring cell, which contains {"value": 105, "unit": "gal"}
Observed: {"value": 4455485.7, "unit": "gal"}
